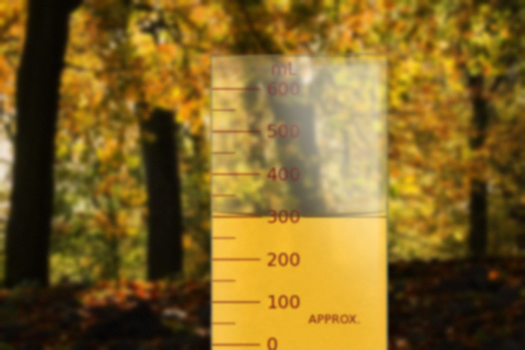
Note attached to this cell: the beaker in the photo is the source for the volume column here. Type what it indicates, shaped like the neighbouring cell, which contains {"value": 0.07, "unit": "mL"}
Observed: {"value": 300, "unit": "mL"}
